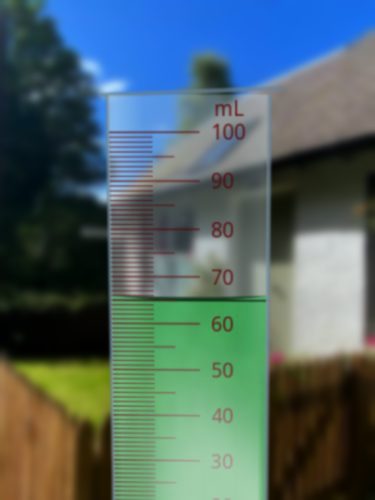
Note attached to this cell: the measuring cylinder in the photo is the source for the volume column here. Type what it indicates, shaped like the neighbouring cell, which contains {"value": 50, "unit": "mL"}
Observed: {"value": 65, "unit": "mL"}
